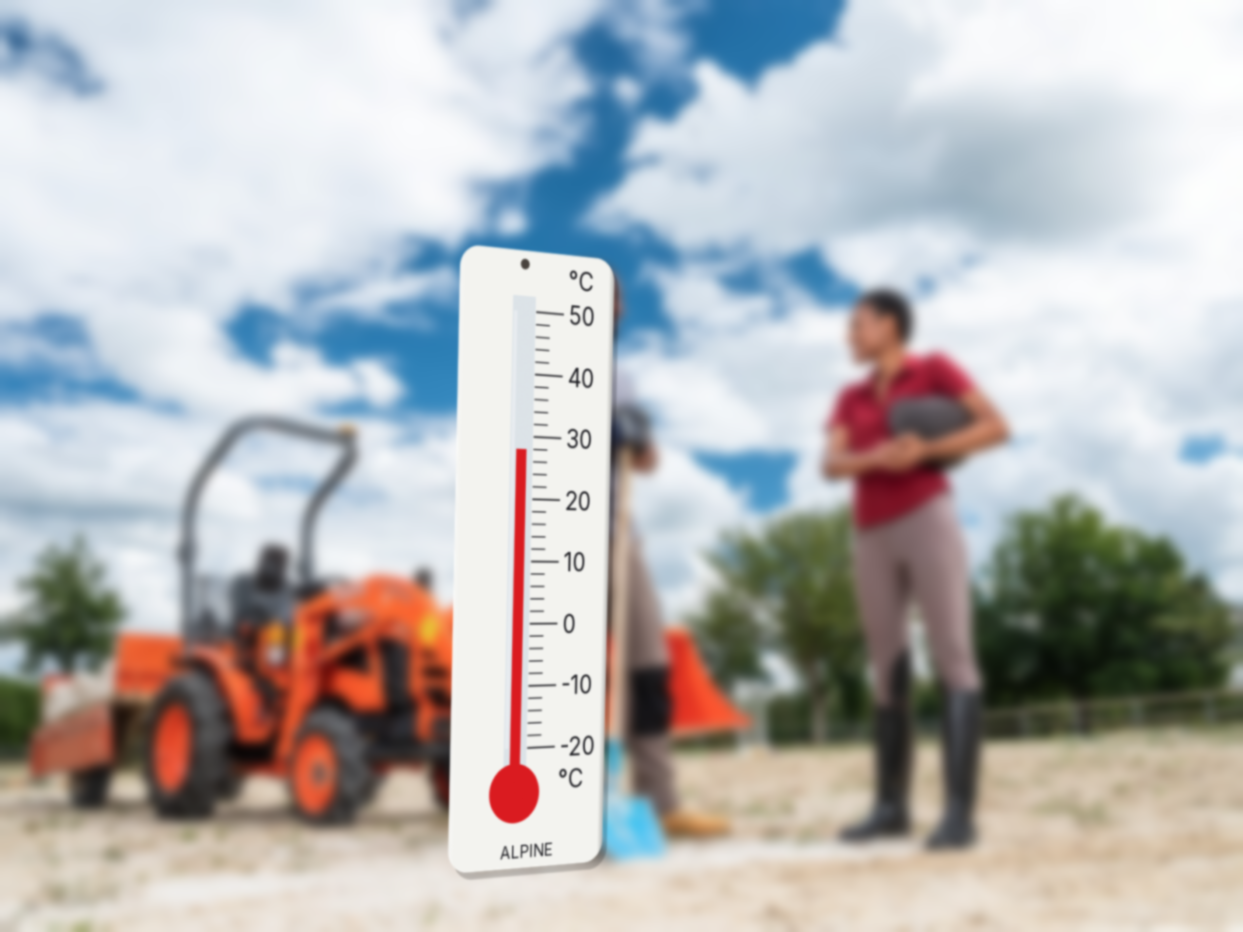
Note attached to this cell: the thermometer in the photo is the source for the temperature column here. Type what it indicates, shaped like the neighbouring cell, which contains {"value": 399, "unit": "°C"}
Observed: {"value": 28, "unit": "°C"}
